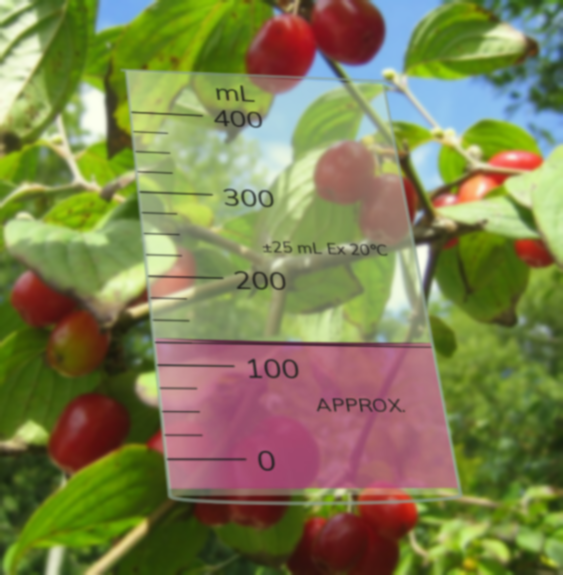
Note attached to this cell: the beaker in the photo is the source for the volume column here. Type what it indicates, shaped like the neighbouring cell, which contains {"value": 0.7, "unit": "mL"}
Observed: {"value": 125, "unit": "mL"}
